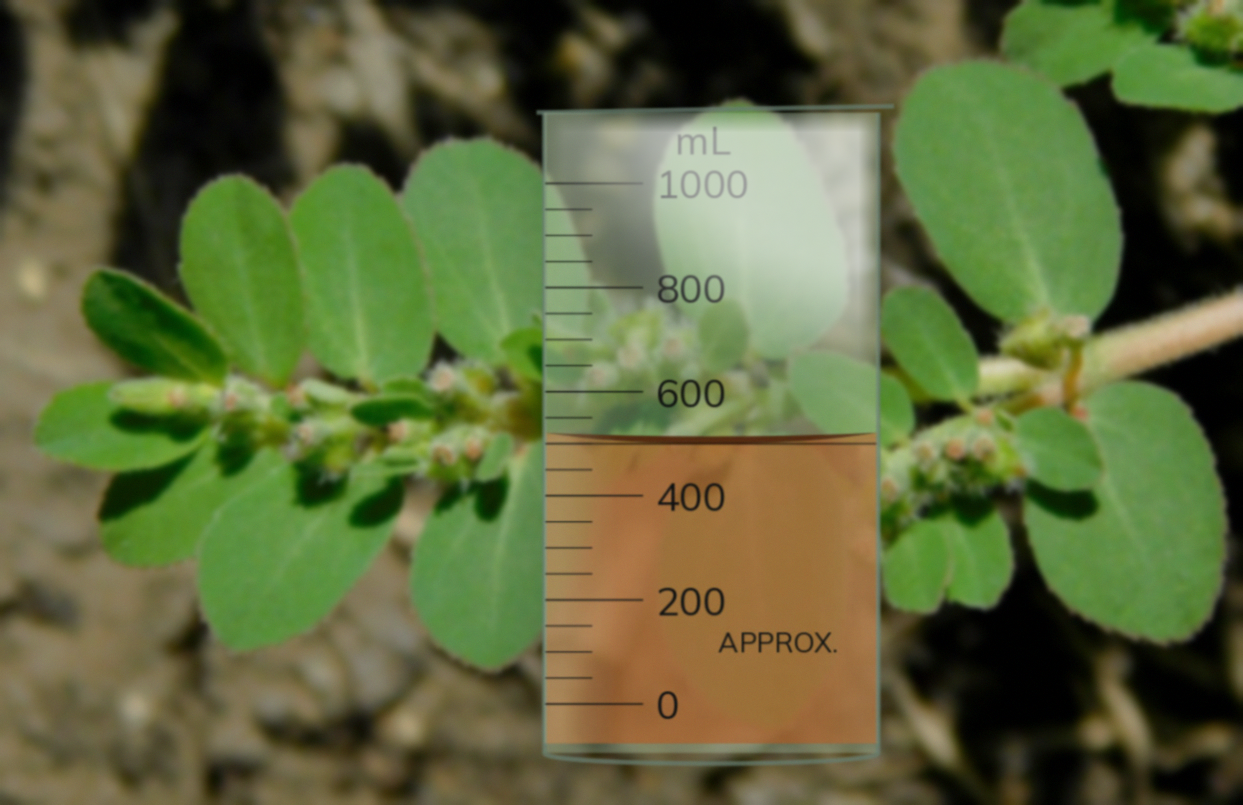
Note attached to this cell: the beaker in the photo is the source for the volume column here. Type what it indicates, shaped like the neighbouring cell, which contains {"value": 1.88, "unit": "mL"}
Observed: {"value": 500, "unit": "mL"}
